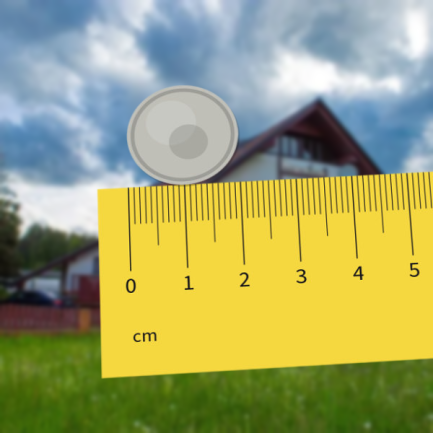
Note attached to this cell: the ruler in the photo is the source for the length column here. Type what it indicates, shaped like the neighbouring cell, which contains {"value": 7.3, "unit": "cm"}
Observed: {"value": 2, "unit": "cm"}
